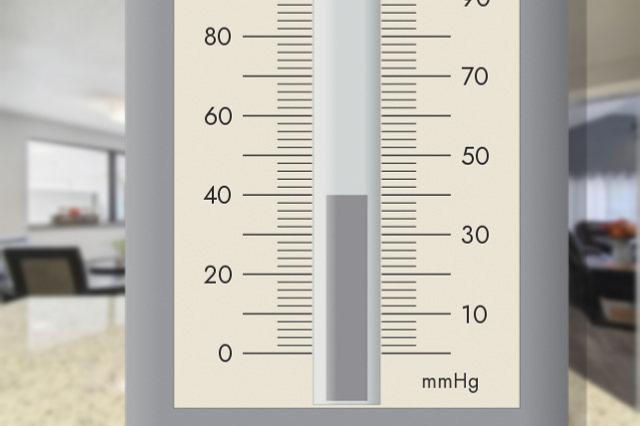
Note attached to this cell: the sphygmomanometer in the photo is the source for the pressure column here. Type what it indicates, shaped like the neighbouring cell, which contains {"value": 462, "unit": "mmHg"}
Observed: {"value": 40, "unit": "mmHg"}
